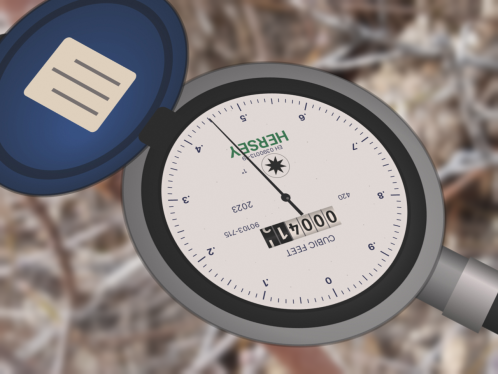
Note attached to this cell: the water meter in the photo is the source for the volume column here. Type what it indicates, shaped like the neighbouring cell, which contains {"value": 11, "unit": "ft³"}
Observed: {"value": 411.45, "unit": "ft³"}
